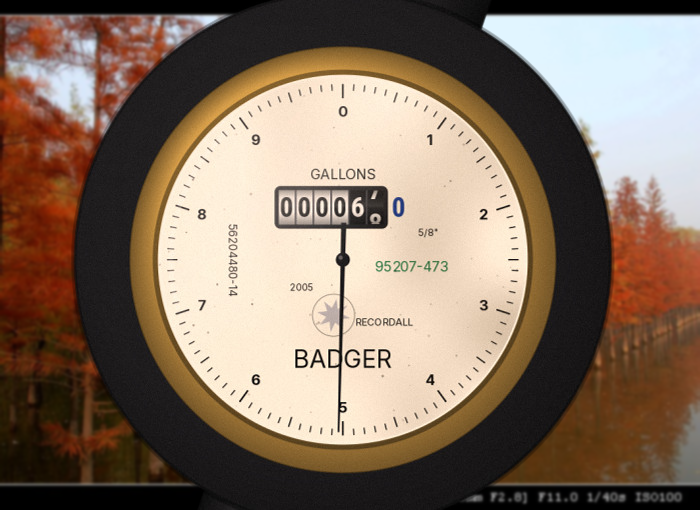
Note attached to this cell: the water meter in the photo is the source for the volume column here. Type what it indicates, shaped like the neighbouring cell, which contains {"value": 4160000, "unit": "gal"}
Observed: {"value": 675.0, "unit": "gal"}
